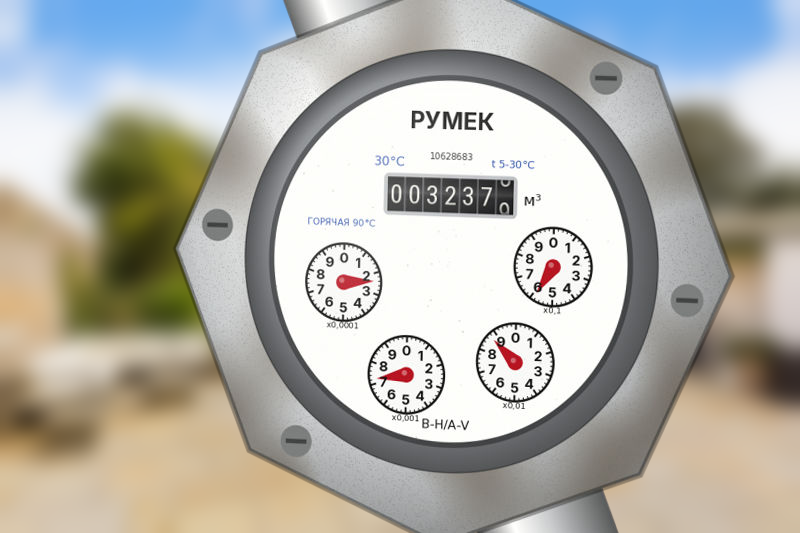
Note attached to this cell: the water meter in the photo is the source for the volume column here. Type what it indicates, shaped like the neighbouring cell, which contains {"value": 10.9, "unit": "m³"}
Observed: {"value": 32378.5872, "unit": "m³"}
